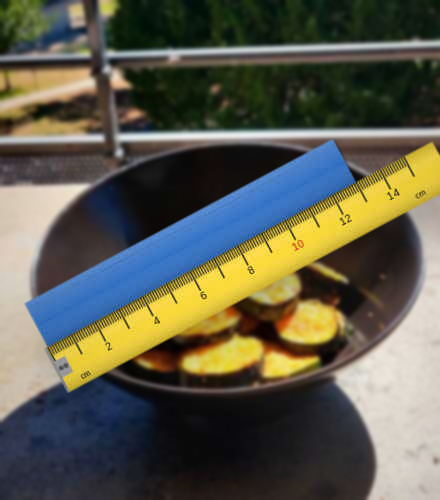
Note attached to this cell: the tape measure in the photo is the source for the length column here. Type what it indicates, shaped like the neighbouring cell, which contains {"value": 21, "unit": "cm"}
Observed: {"value": 13, "unit": "cm"}
